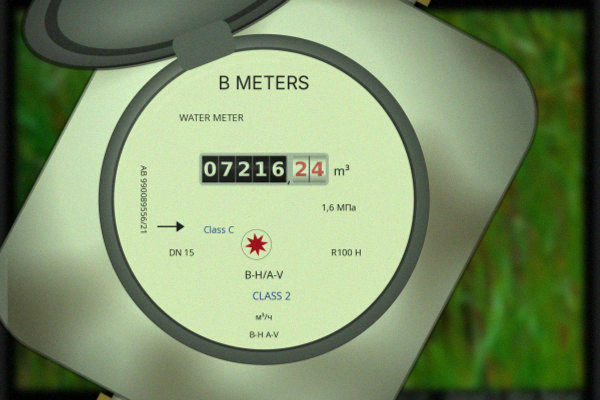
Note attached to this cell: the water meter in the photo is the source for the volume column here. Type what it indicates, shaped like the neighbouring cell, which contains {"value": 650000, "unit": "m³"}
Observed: {"value": 7216.24, "unit": "m³"}
